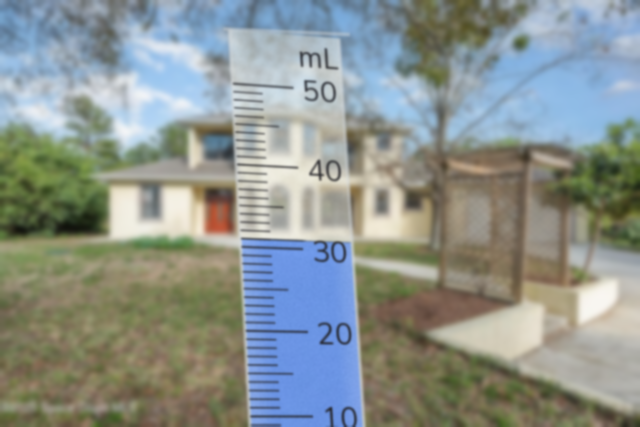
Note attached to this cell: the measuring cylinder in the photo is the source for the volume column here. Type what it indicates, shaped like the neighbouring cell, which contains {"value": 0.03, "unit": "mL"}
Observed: {"value": 31, "unit": "mL"}
